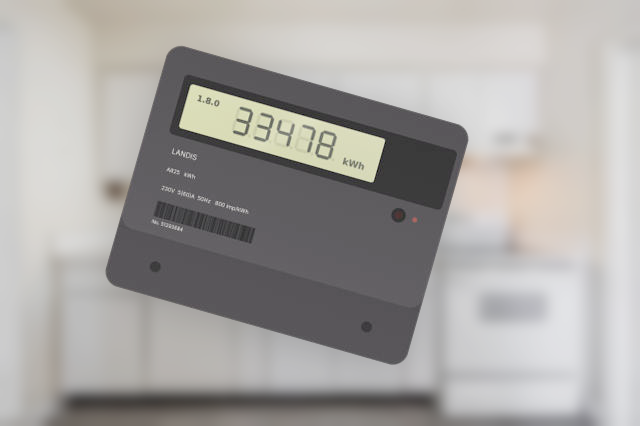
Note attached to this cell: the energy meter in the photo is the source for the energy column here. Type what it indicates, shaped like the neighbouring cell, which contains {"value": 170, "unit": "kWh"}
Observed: {"value": 33478, "unit": "kWh"}
